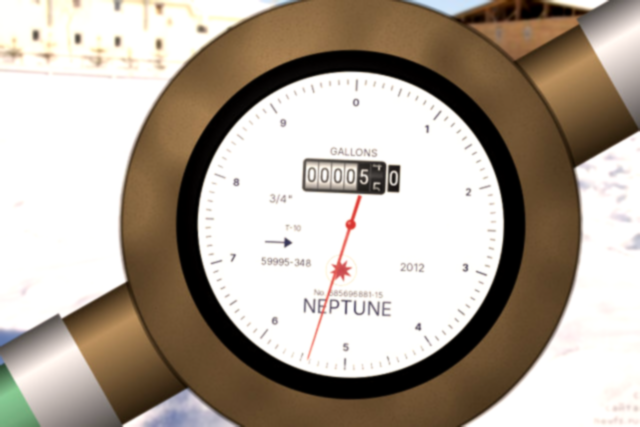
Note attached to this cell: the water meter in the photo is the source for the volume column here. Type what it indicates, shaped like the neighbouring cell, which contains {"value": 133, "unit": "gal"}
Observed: {"value": 545.4, "unit": "gal"}
